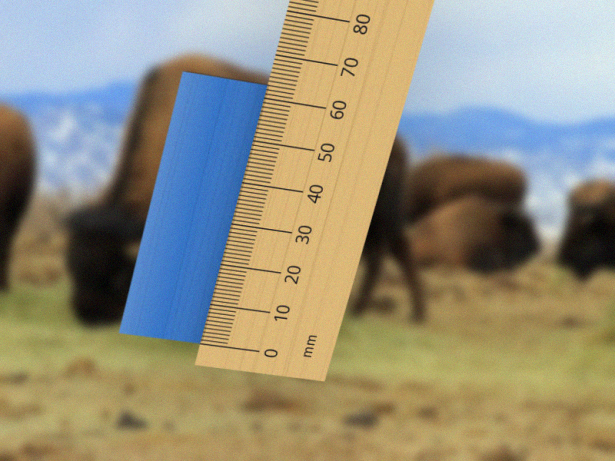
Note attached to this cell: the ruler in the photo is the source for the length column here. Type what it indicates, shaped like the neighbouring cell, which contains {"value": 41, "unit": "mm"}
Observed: {"value": 63, "unit": "mm"}
